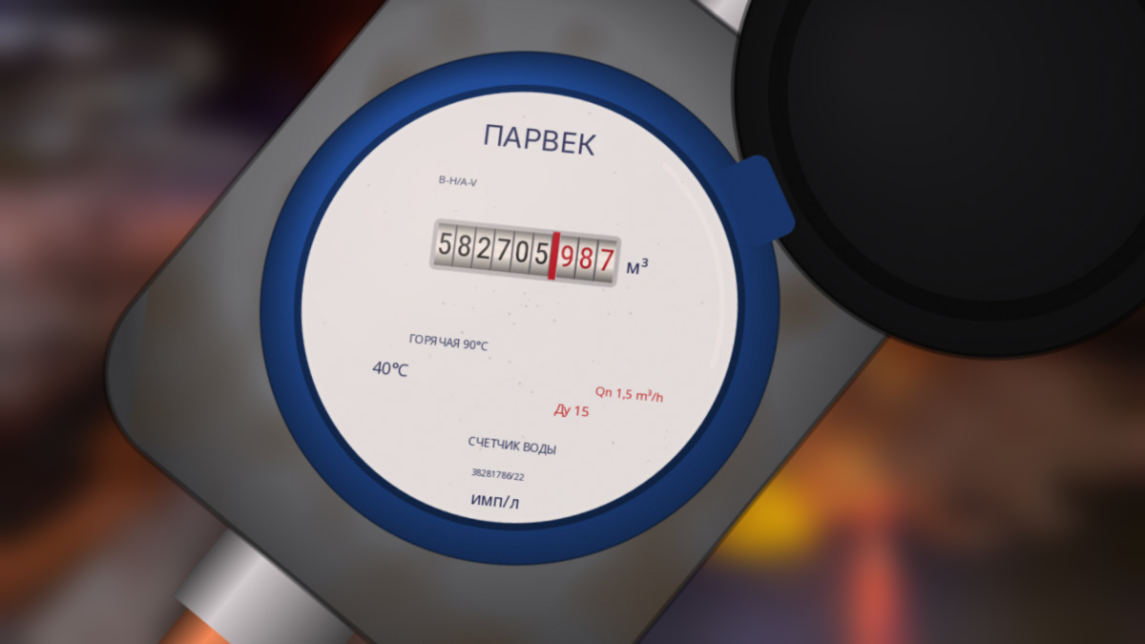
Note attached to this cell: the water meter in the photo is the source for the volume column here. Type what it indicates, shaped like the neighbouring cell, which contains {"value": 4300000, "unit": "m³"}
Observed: {"value": 582705.987, "unit": "m³"}
